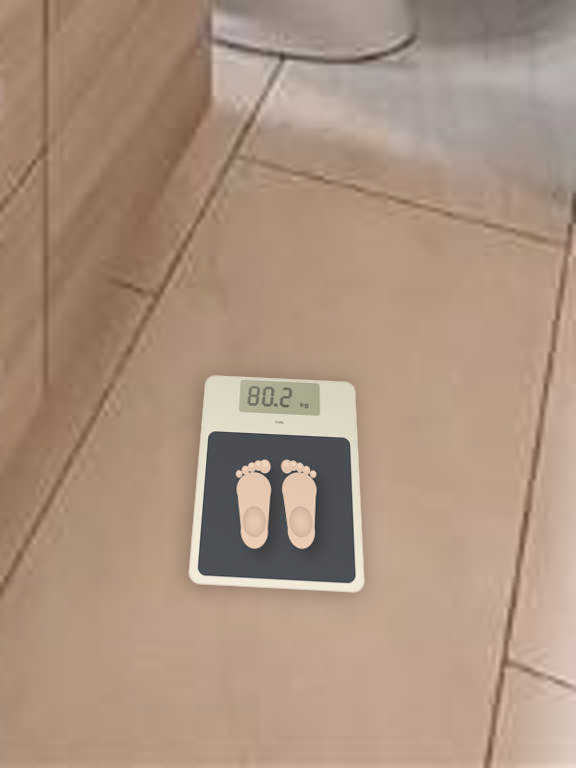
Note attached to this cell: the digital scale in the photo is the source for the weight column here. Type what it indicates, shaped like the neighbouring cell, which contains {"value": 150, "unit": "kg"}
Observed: {"value": 80.2, "unit": "kg"}
